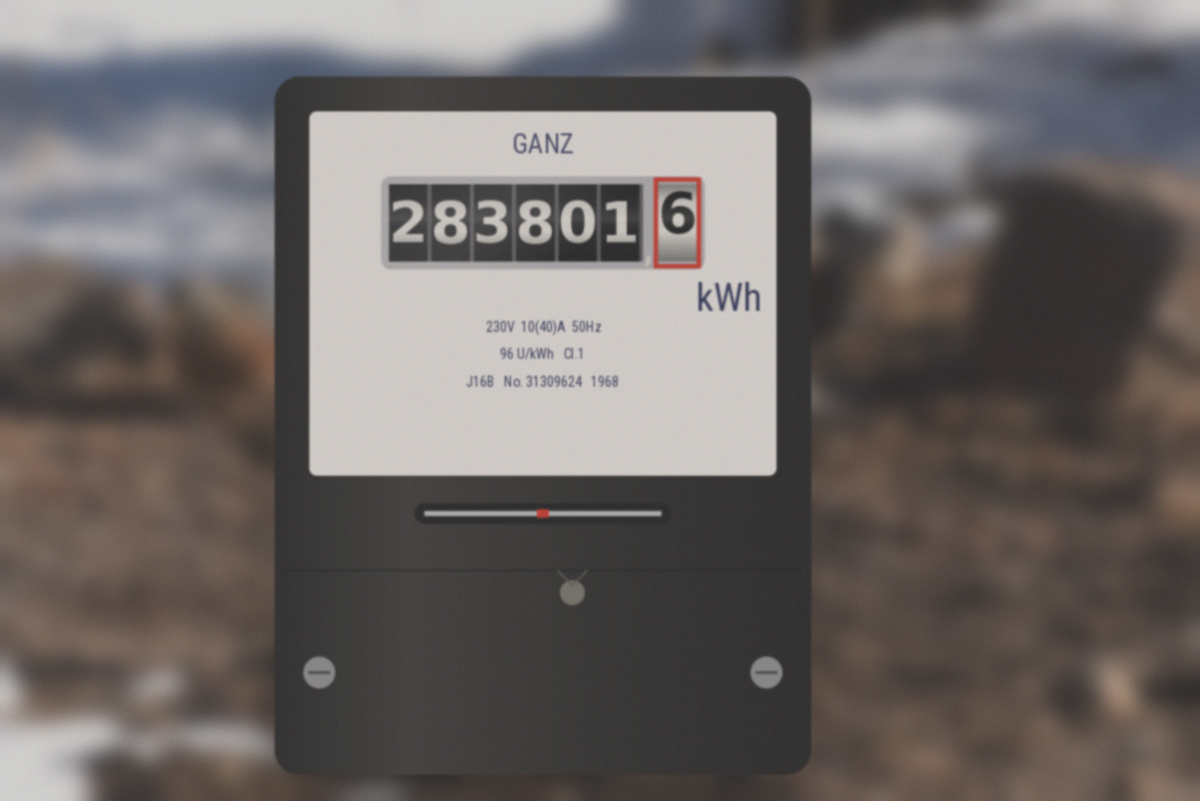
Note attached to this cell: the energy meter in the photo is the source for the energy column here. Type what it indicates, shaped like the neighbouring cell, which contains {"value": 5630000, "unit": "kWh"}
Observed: {"value": 283801.6, "unit": "kWh"}
